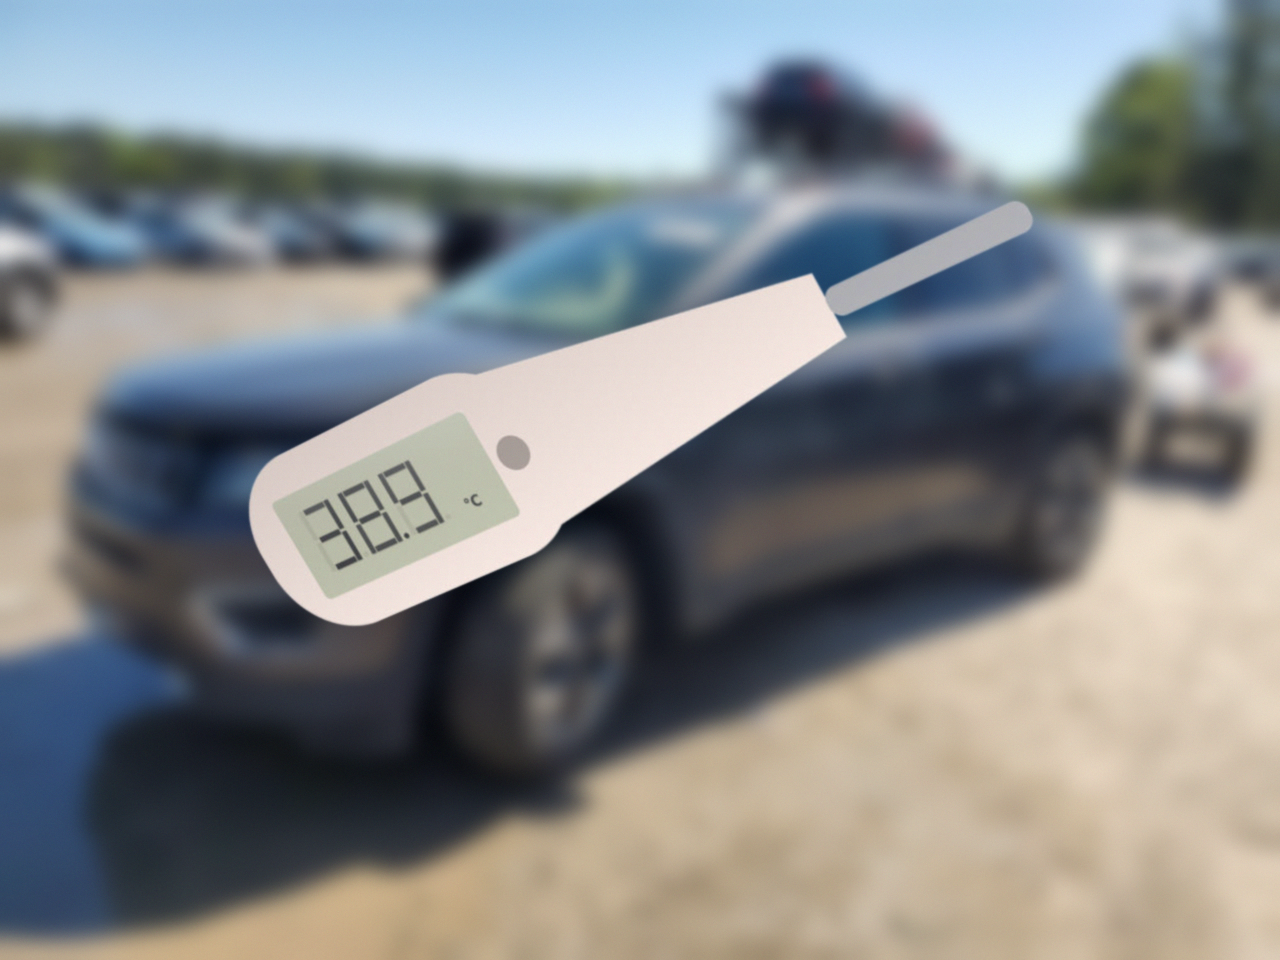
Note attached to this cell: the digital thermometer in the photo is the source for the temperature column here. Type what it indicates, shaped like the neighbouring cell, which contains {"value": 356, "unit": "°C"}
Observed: {"value": 38.9, "unit": "°C"}
